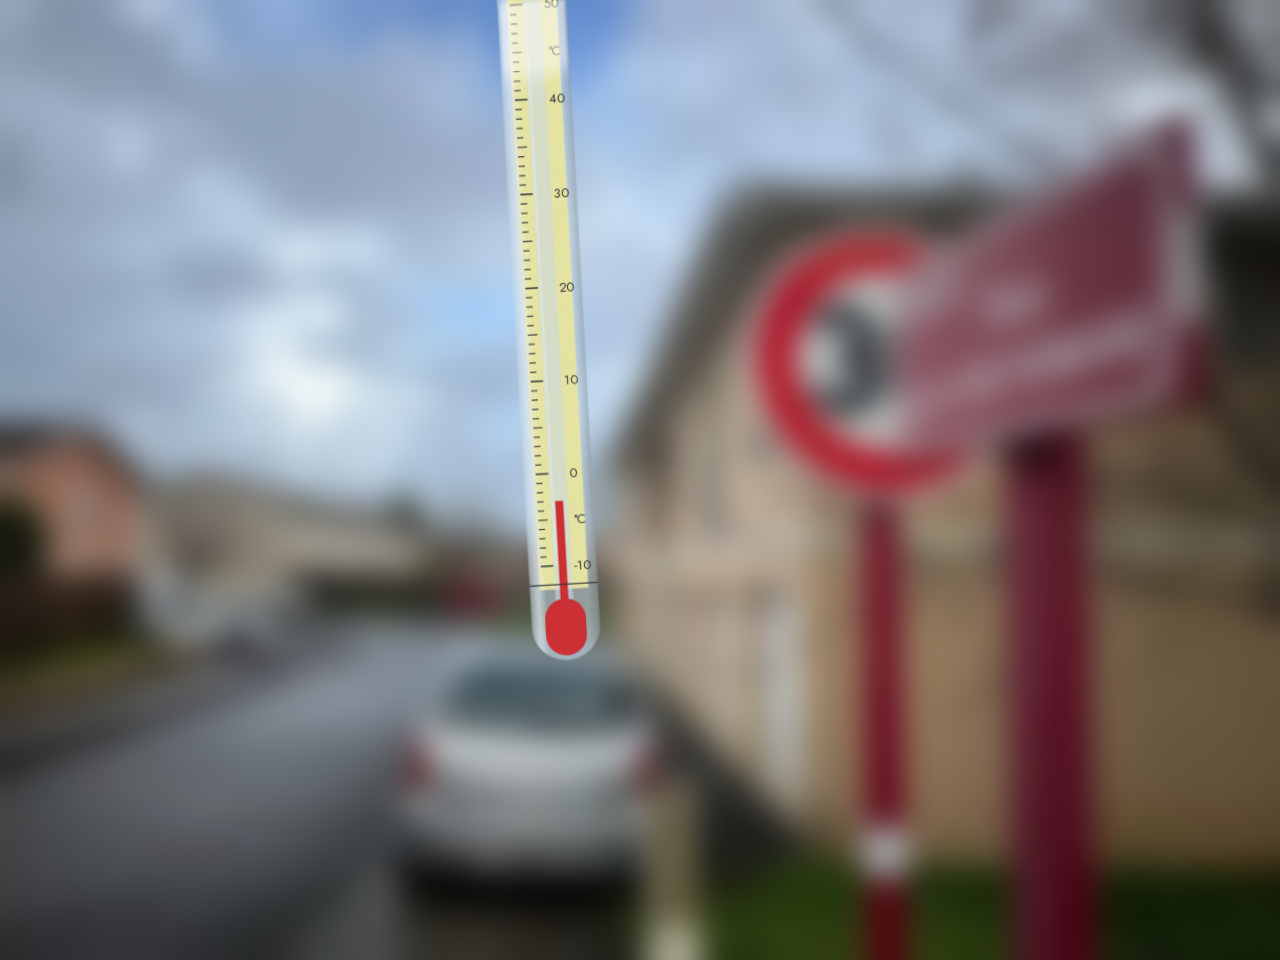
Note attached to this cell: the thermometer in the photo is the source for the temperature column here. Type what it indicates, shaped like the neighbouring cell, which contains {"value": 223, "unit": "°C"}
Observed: {"value": -3, "unit": "°C"}
